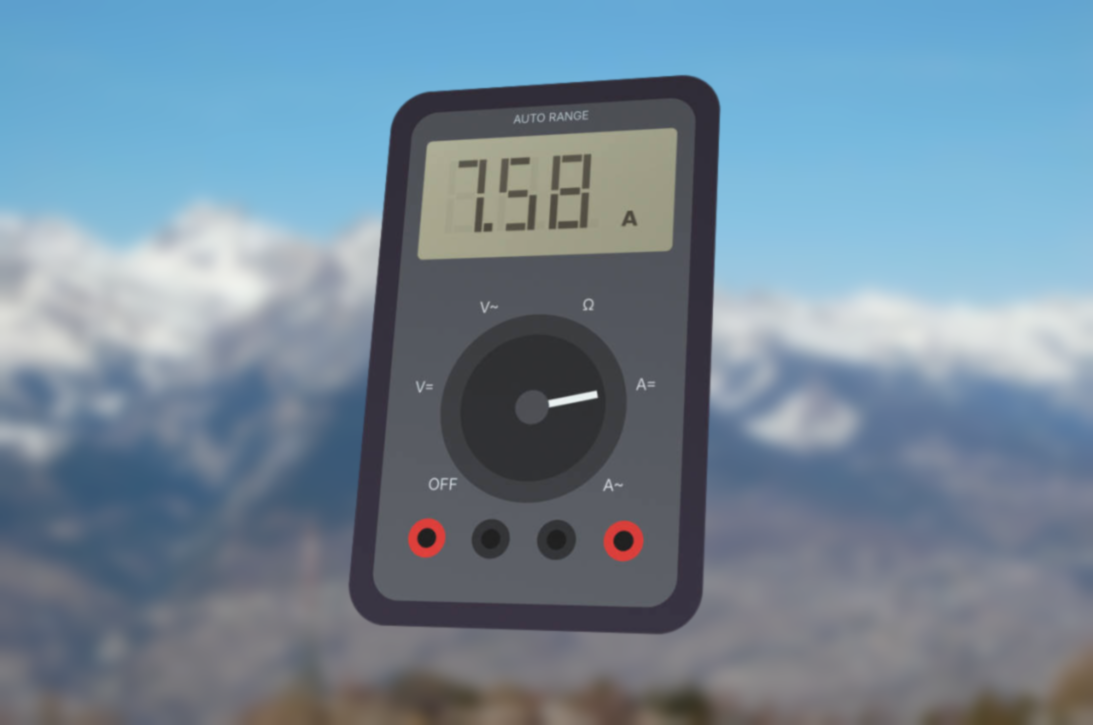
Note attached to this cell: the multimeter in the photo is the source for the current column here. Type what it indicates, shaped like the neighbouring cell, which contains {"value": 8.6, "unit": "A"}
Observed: {"value": 7.58, "unit": "A"}
